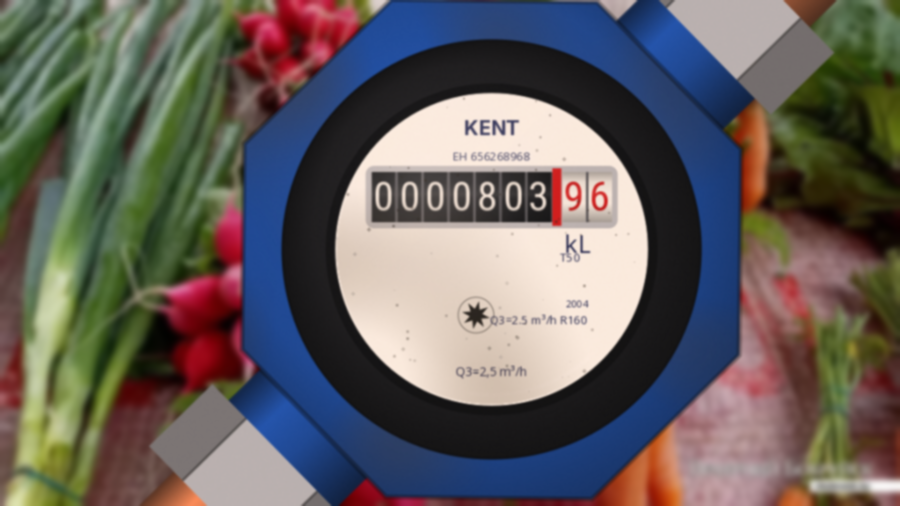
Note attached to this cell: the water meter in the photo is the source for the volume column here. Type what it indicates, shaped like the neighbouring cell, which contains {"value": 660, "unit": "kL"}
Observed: {"value": 803.96, "unit": "kL"}
